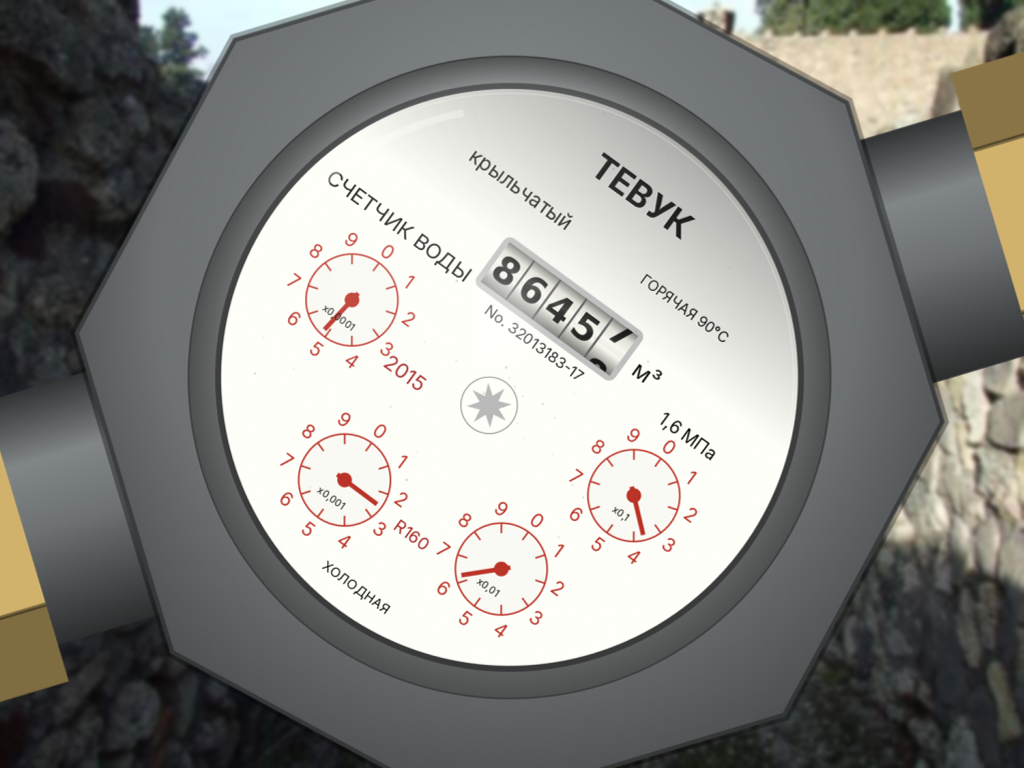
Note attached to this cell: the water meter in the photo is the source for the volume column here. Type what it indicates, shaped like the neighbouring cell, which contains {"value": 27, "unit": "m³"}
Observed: {"value": 86457.3625, "unit": "m³"}
